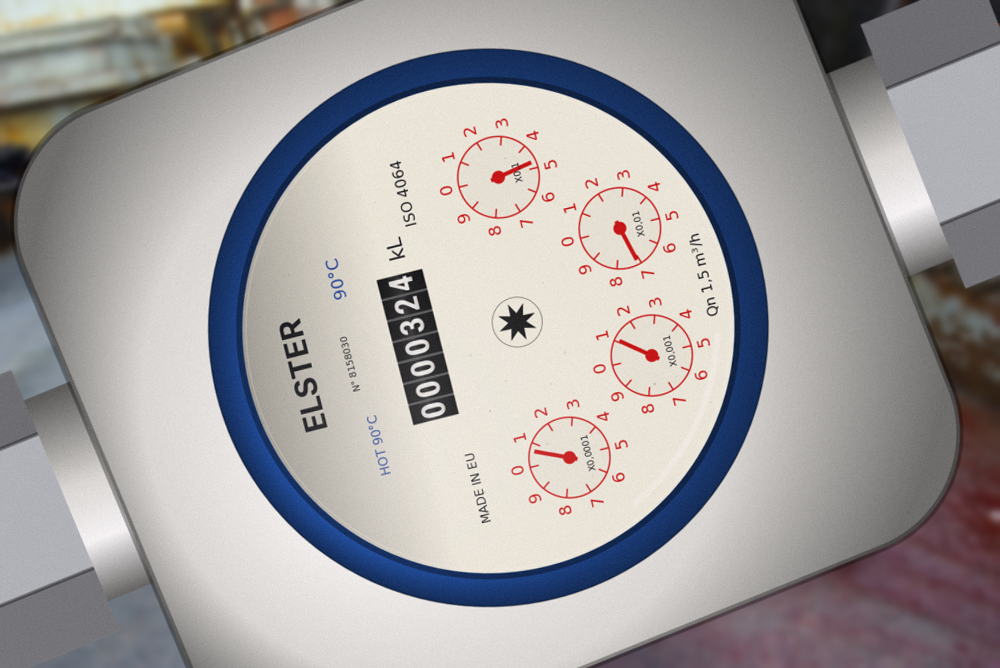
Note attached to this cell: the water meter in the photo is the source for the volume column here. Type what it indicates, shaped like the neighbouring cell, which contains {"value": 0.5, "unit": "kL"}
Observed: {"value": 324.4710, "unit": "kL"}
